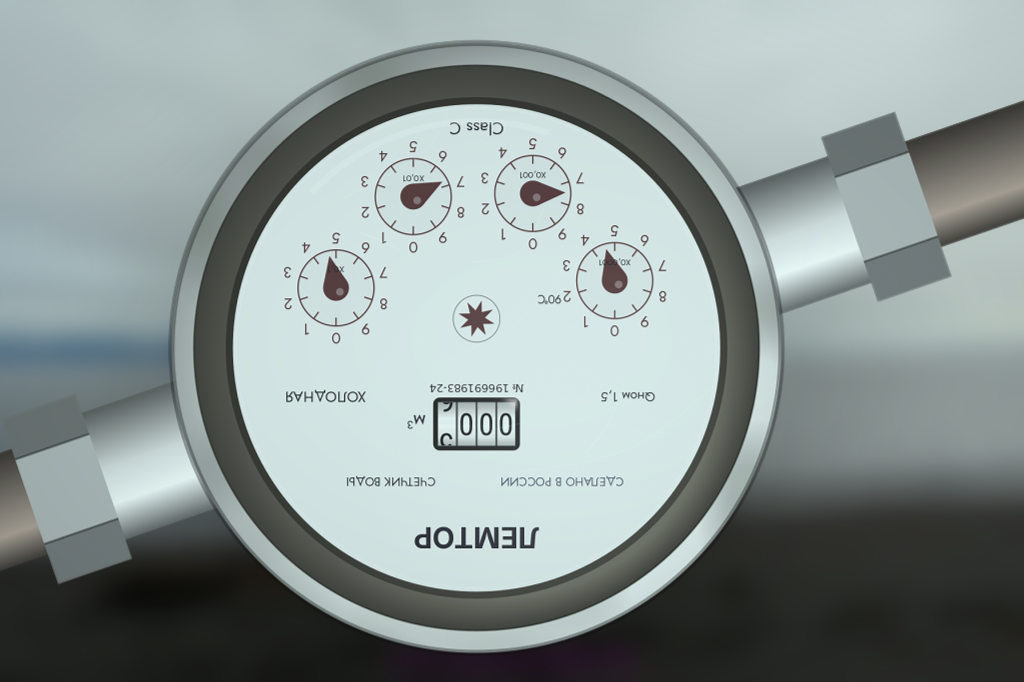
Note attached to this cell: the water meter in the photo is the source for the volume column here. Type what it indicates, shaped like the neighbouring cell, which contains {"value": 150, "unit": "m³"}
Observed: {"value": 5.4674, "unit": "m³"}
